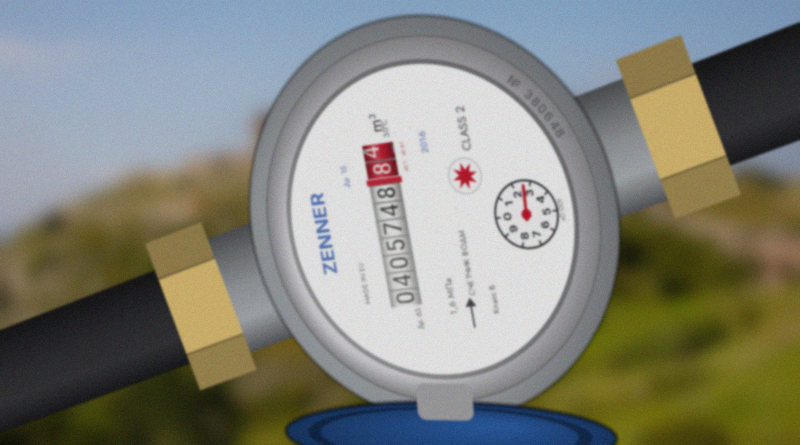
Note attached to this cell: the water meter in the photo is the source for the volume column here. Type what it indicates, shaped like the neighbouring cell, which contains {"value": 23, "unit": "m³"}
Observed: {"value": 405748.842, "unit": "m³"}
